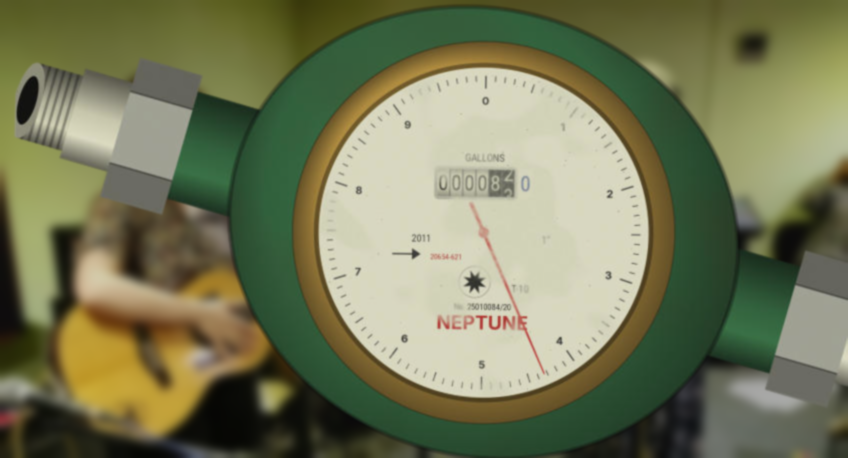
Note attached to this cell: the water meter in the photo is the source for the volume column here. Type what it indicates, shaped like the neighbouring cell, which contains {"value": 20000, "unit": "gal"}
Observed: {"value": 824.3, "unit": "gal"}
